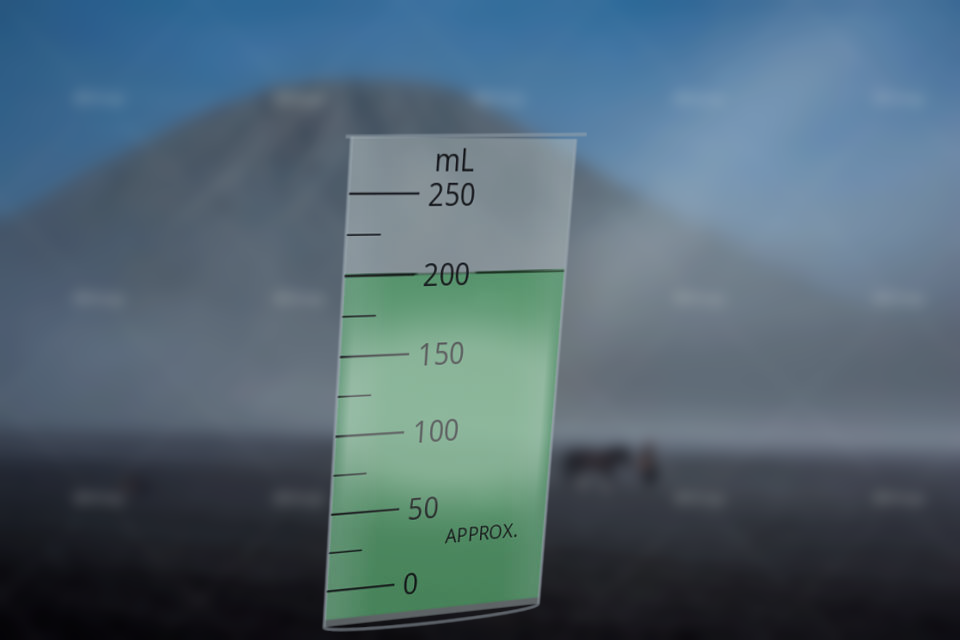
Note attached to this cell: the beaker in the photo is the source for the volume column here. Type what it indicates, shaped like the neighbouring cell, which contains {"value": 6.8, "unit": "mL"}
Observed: {"value": 200, "unit": "mL"}
